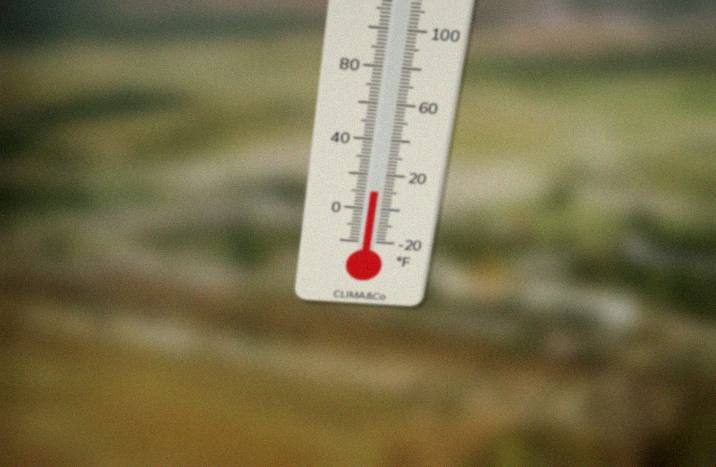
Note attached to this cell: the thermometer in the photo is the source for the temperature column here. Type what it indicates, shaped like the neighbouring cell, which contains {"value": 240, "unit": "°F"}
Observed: {"value": 10, "unit": "°F"}
